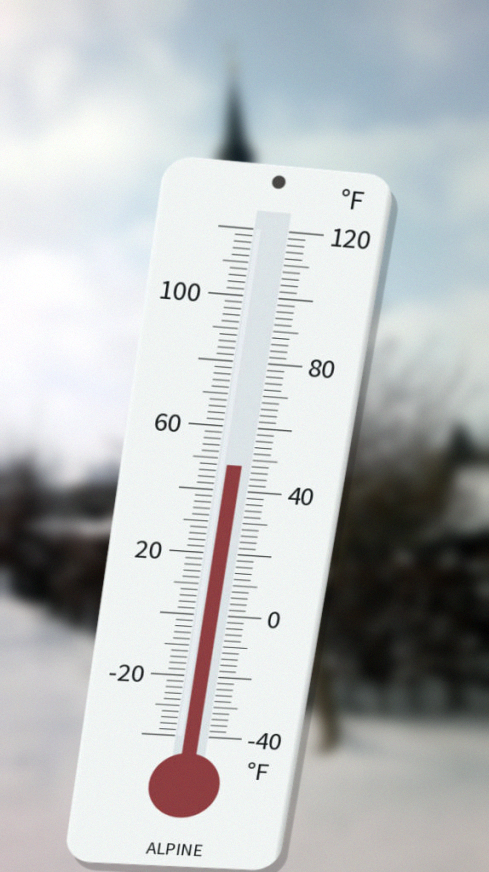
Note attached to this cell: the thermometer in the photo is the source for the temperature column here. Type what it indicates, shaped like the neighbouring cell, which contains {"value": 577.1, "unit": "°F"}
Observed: {"value": 48, "unit": "°F"}
